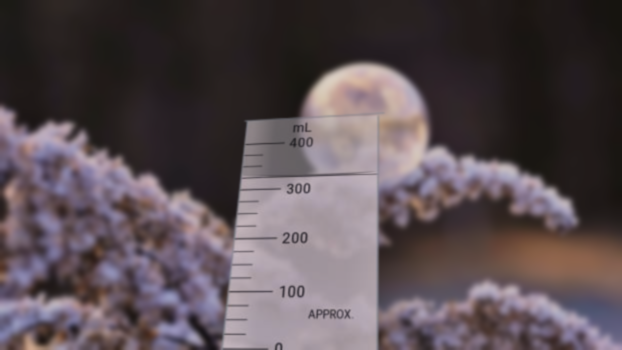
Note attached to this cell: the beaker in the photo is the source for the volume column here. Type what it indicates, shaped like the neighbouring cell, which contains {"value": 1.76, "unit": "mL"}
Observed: {"value": 325, "unit": "mL"}
